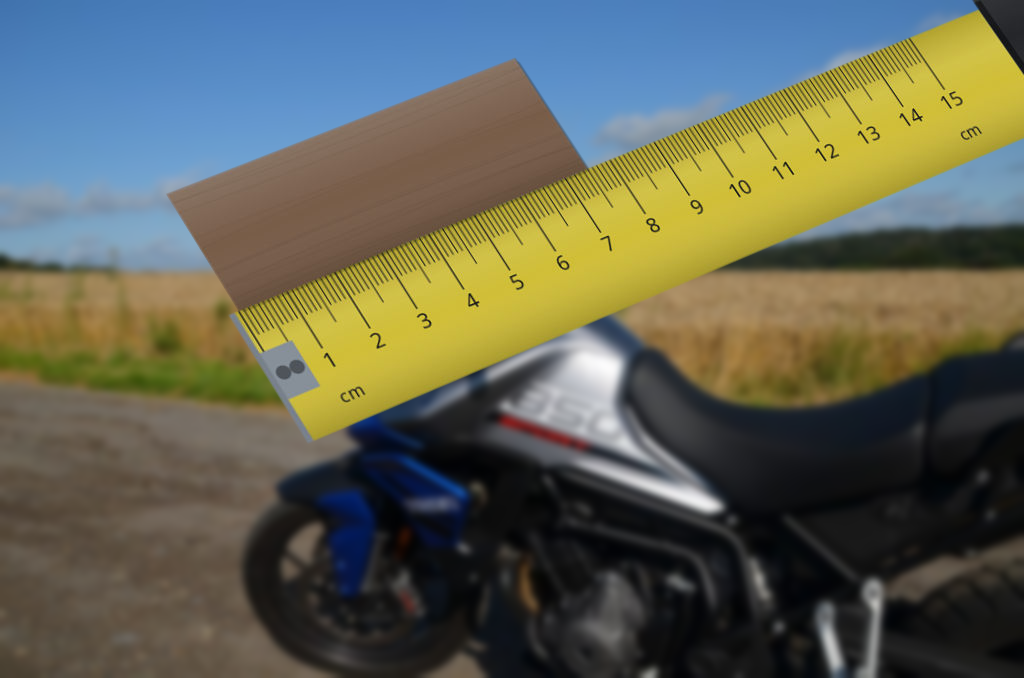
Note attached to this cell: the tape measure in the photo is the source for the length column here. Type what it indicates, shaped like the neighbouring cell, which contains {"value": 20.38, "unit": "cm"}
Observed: {"value": 7.5, "unit": "cm"}
